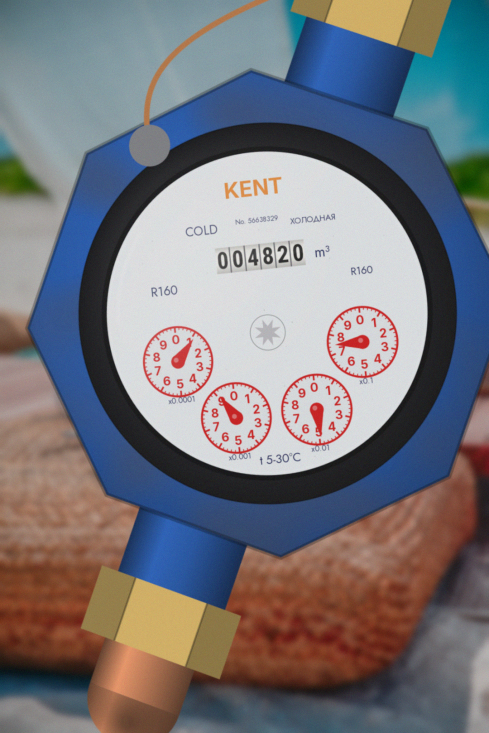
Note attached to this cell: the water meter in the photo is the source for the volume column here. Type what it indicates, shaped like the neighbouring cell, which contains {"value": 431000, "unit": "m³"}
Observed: {"value": 4820.7491, "unit": "m³"}
